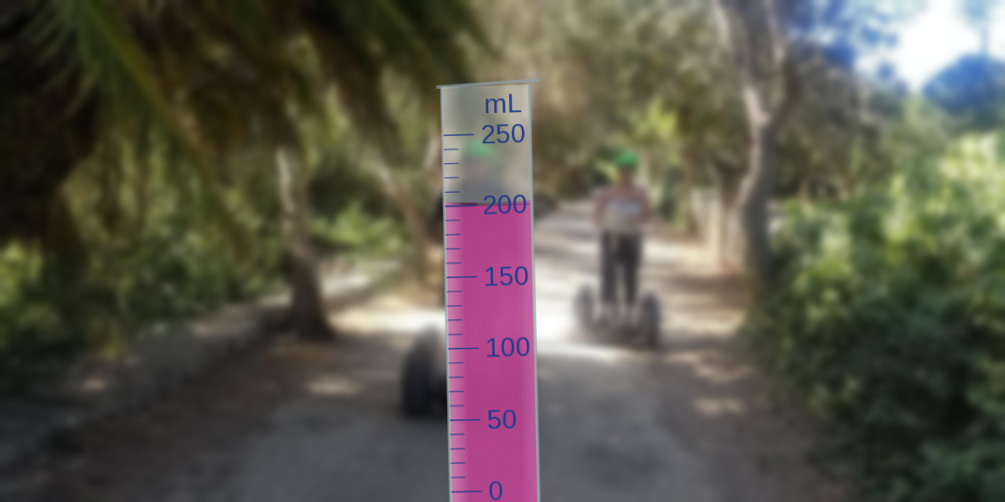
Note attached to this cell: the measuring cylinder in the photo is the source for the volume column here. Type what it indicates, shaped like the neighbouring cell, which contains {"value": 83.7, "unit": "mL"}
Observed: {"value": 200, "unit": "mL"}
